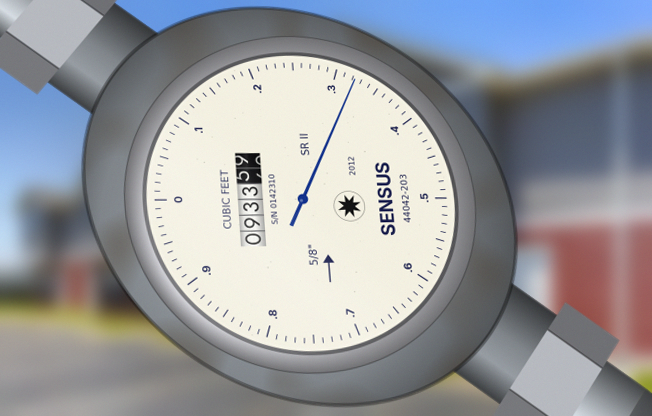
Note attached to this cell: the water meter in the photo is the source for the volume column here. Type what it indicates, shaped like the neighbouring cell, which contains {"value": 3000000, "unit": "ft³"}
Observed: {"value": 93359.32, "unit": "ft³"}
